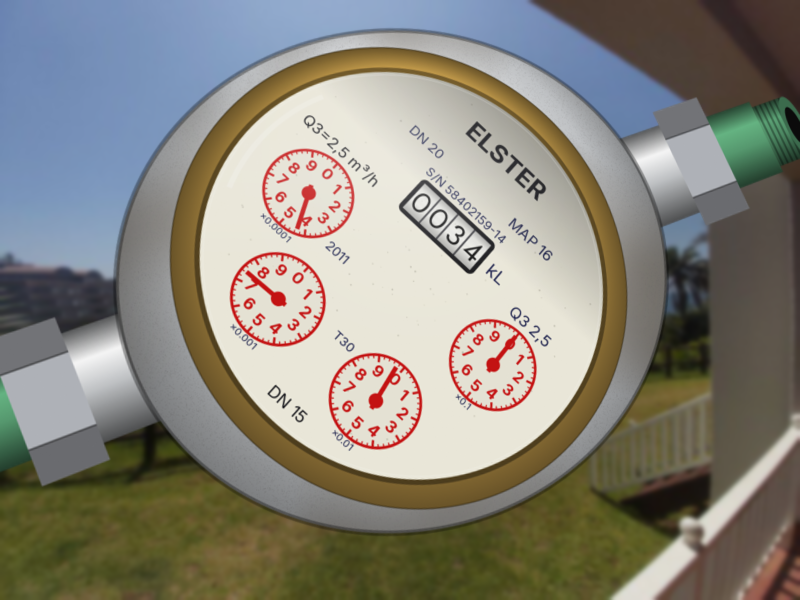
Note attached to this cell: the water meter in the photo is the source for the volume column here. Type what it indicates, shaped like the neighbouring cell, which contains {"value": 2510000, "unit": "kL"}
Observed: {"value": 33.9974, "unit": "kL"}
